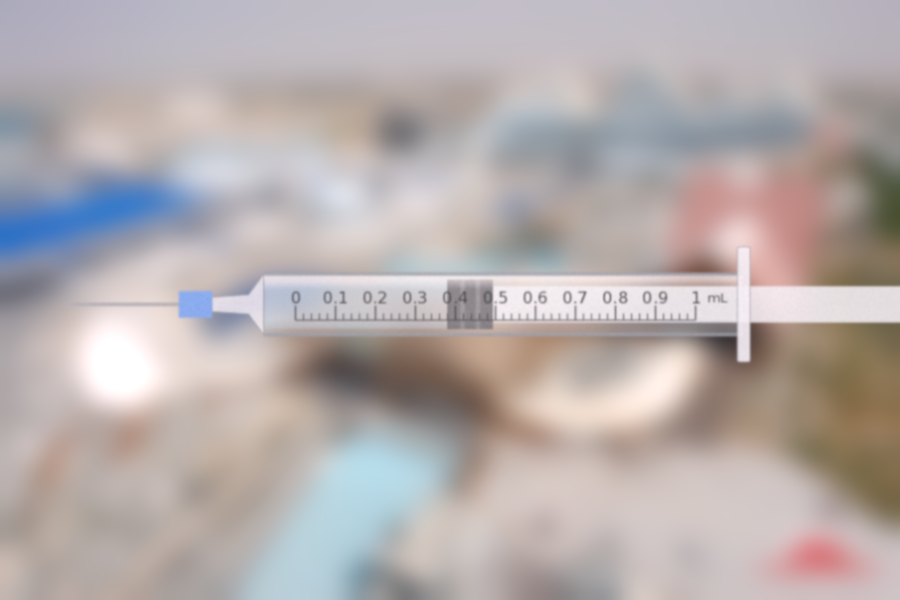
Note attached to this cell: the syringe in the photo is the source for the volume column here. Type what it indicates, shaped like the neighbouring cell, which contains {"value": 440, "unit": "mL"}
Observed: {"value": 0.38, "unit": "mL"}
